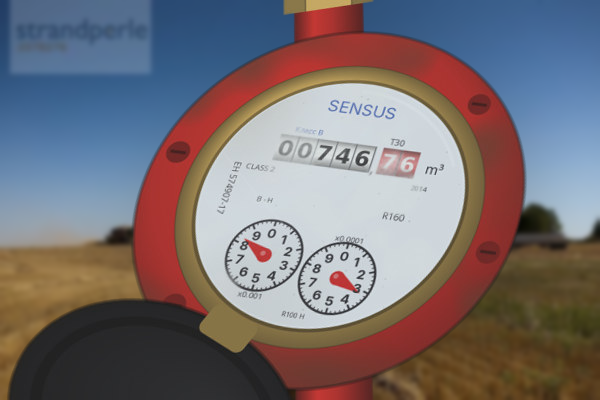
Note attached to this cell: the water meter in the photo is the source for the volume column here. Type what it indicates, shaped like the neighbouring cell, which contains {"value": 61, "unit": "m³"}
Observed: {"value": 746.7683, "unit": "m³"}
